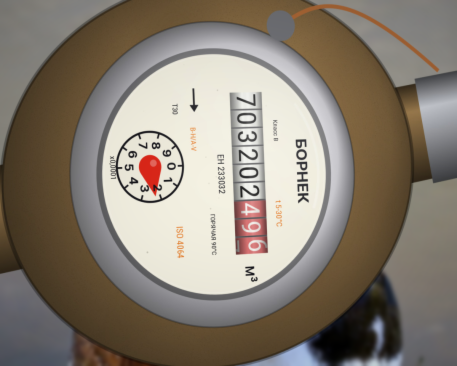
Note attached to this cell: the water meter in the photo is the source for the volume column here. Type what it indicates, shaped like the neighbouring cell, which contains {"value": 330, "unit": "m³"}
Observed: {"value": 703202.4962, "unit": "m³"}
